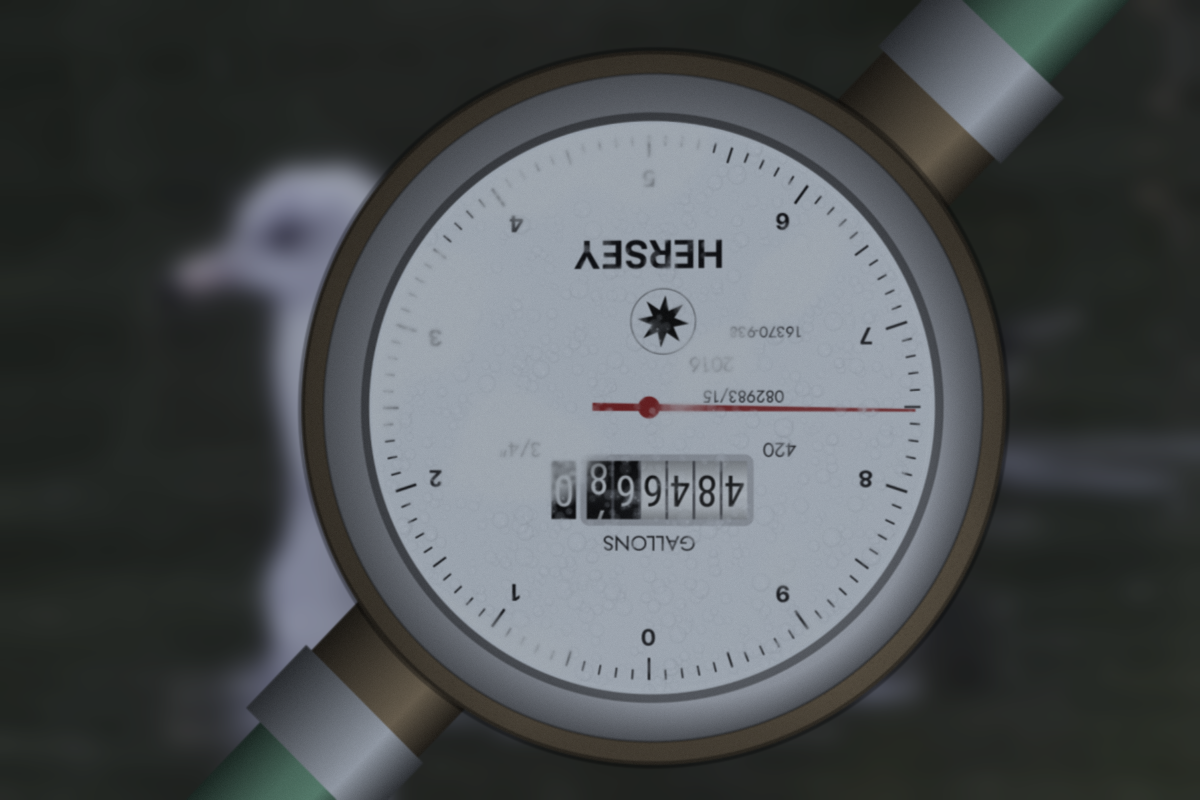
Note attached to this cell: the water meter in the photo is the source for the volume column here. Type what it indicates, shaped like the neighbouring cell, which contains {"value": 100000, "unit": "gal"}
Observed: {"value": 4846677.5, "unit": "gal"}
